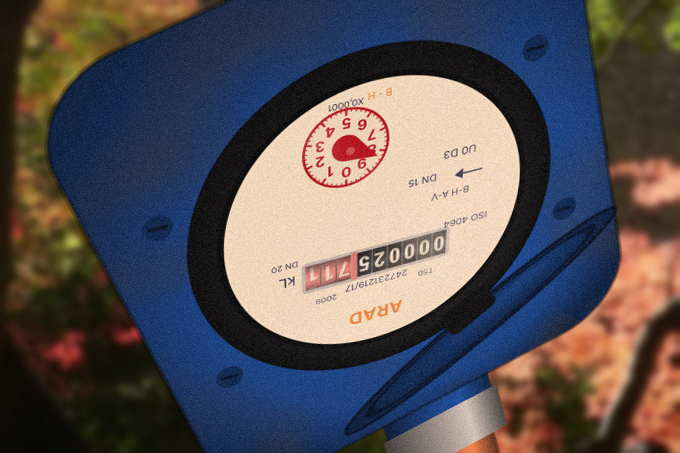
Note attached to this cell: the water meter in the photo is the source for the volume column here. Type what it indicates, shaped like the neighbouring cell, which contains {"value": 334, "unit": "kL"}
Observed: {"value": 25.7108, "unit": "kL"}
